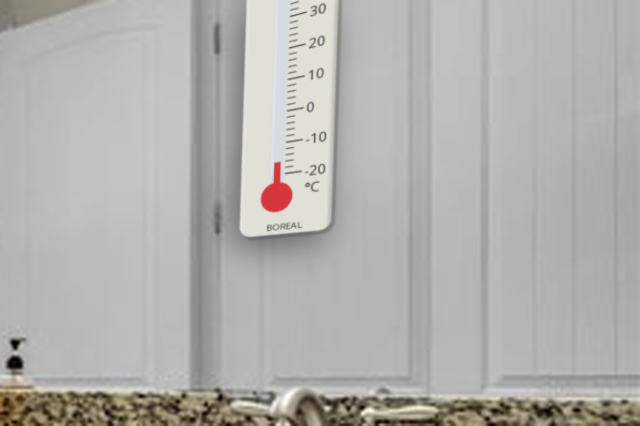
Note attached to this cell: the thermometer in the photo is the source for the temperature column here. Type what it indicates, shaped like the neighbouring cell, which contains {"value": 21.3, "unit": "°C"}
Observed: {"value": -16, "unit": "°C"}
